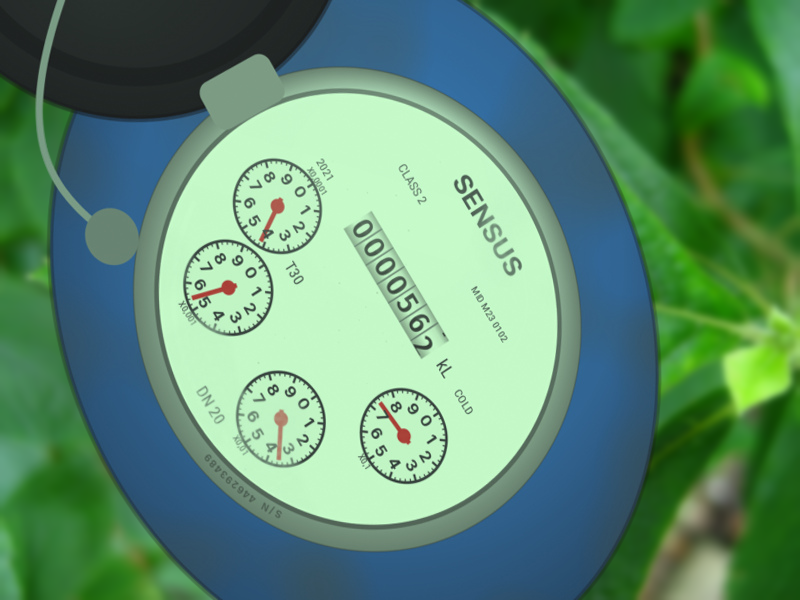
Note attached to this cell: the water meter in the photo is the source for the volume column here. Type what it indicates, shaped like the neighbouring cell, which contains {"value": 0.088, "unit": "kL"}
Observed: {"value": 561.7354, "unit": "kL"}
